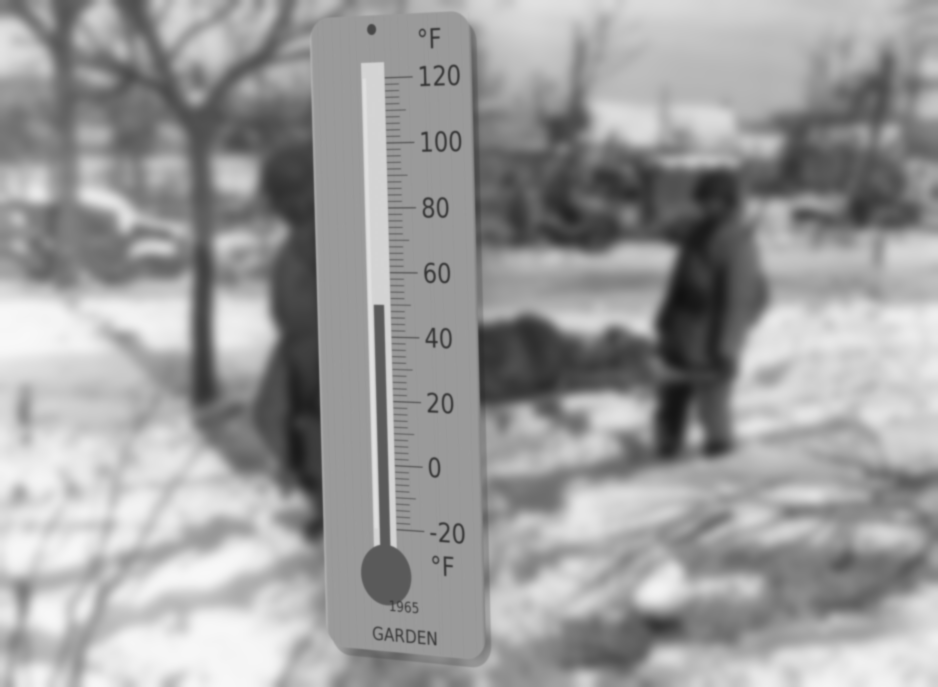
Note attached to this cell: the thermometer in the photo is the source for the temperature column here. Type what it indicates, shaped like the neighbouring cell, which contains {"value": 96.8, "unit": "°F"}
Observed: {"value": 50, "unit": "°F"}
